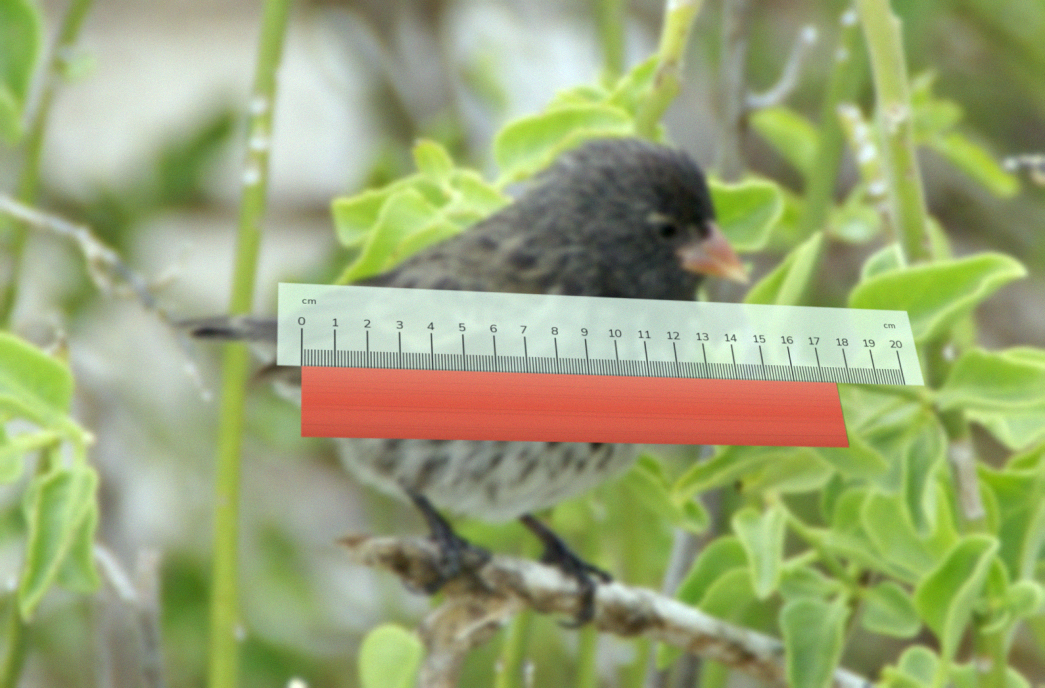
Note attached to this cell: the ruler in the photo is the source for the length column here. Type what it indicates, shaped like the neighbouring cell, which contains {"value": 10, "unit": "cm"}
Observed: {"value": 17.5, "unit": "cm"}
